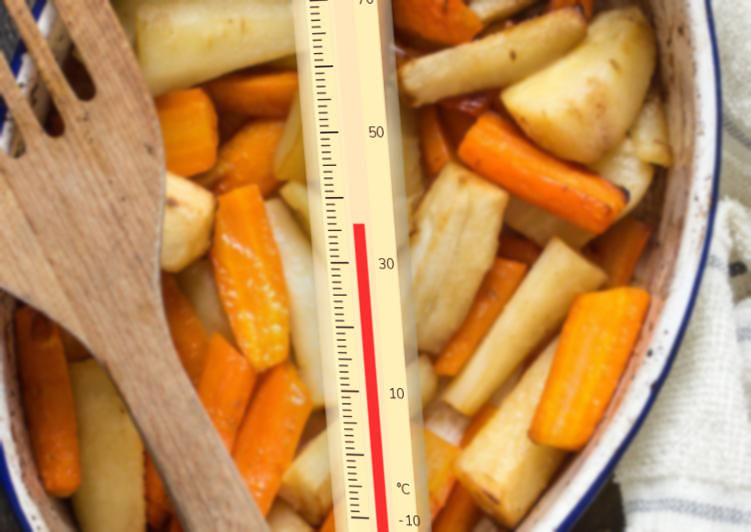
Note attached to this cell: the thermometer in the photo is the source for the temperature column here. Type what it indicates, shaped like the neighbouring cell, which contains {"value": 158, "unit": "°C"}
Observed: {"value": 36, "unit": "°C"}
